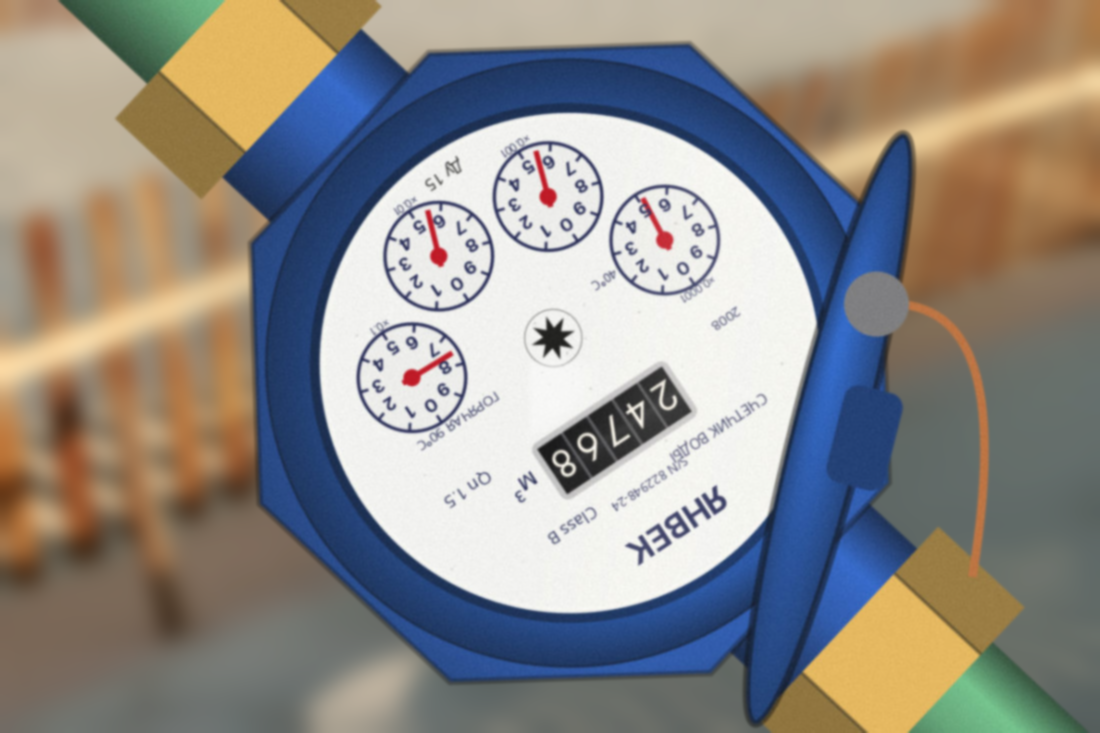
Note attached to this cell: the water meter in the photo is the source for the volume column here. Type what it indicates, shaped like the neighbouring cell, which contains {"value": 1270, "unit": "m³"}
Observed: {"value": 24768.7555, "unit": "m³"}
